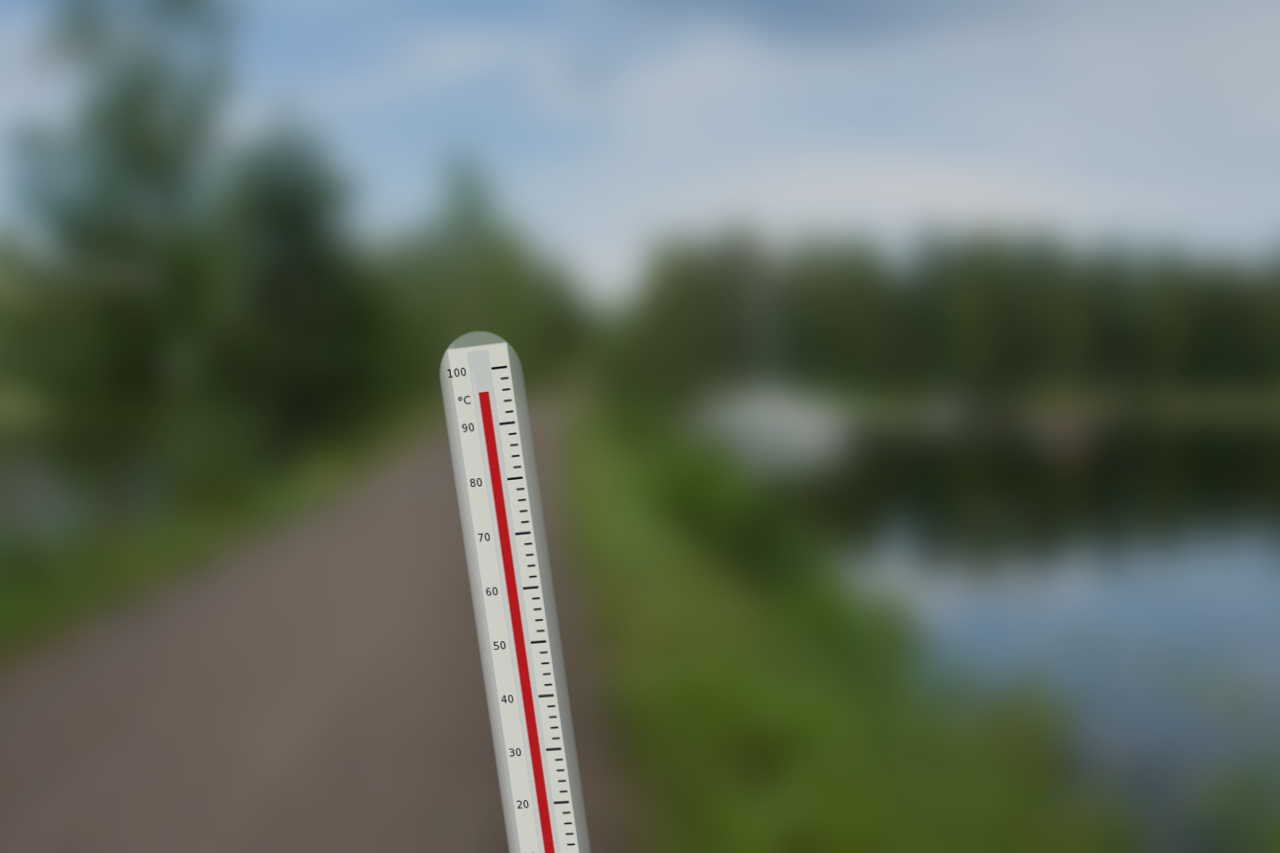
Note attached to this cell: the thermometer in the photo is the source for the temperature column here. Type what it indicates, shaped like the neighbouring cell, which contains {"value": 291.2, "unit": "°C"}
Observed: {"value": 96, "unit": "°C"}
